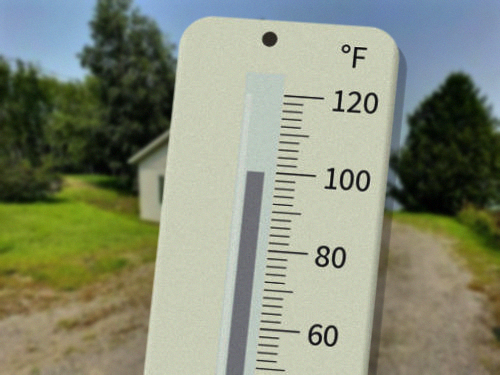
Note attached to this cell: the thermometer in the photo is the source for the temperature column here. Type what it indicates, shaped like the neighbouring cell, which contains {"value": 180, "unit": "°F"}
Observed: {"value": 100, "unit": "°F"}
